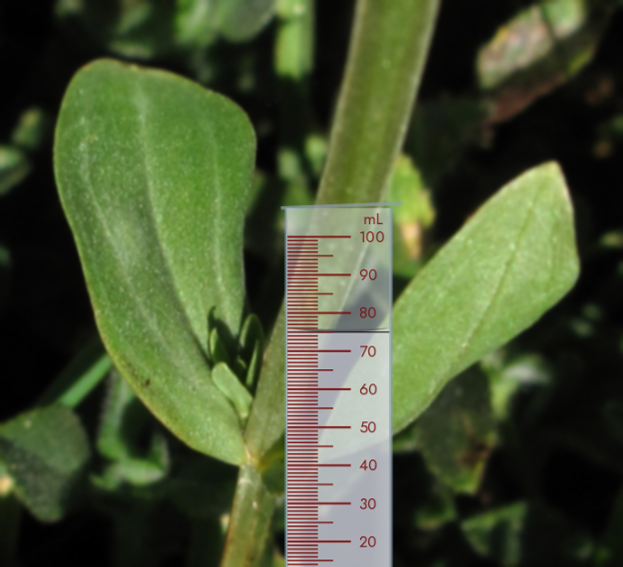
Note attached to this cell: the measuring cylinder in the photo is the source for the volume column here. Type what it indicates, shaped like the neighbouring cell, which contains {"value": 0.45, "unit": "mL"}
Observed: {"value": 75, "unit": "mL"}
